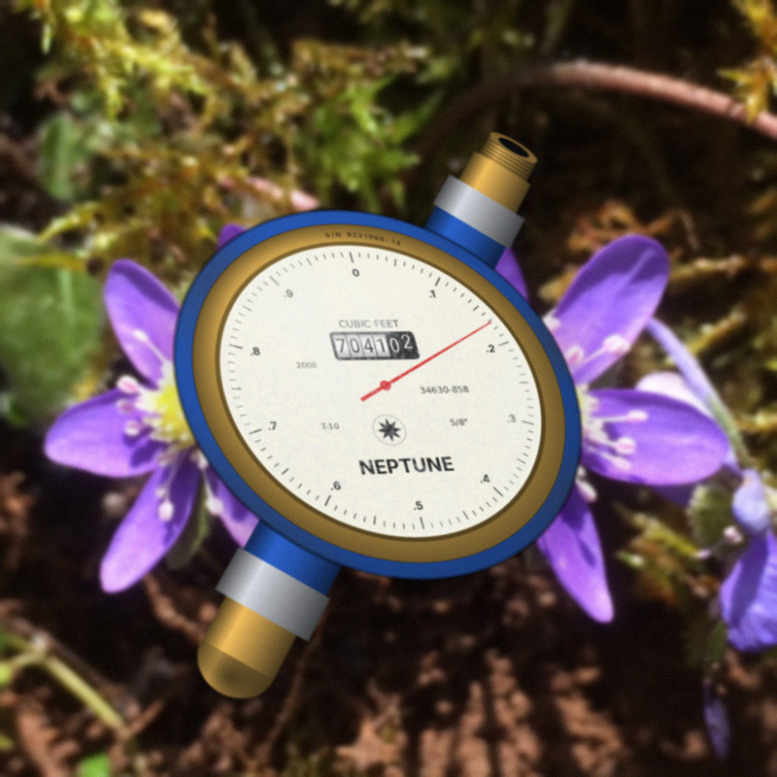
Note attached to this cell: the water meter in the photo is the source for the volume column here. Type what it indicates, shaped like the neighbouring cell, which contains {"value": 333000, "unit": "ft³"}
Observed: {"value": 704102.17, "unit": "ft³"}
